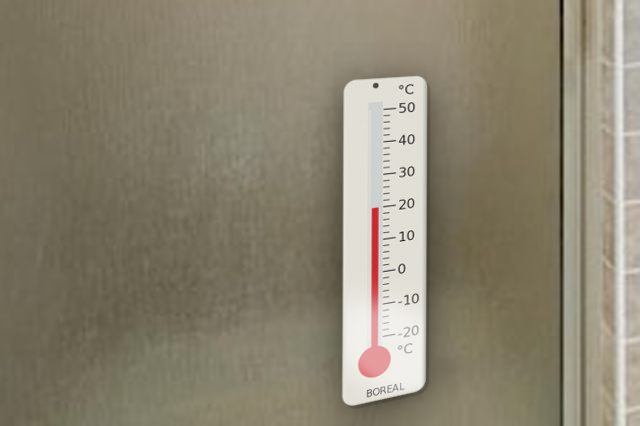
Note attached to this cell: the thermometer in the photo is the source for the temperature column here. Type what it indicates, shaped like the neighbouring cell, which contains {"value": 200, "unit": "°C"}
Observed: {"value": 20, "unit": "°C"}
